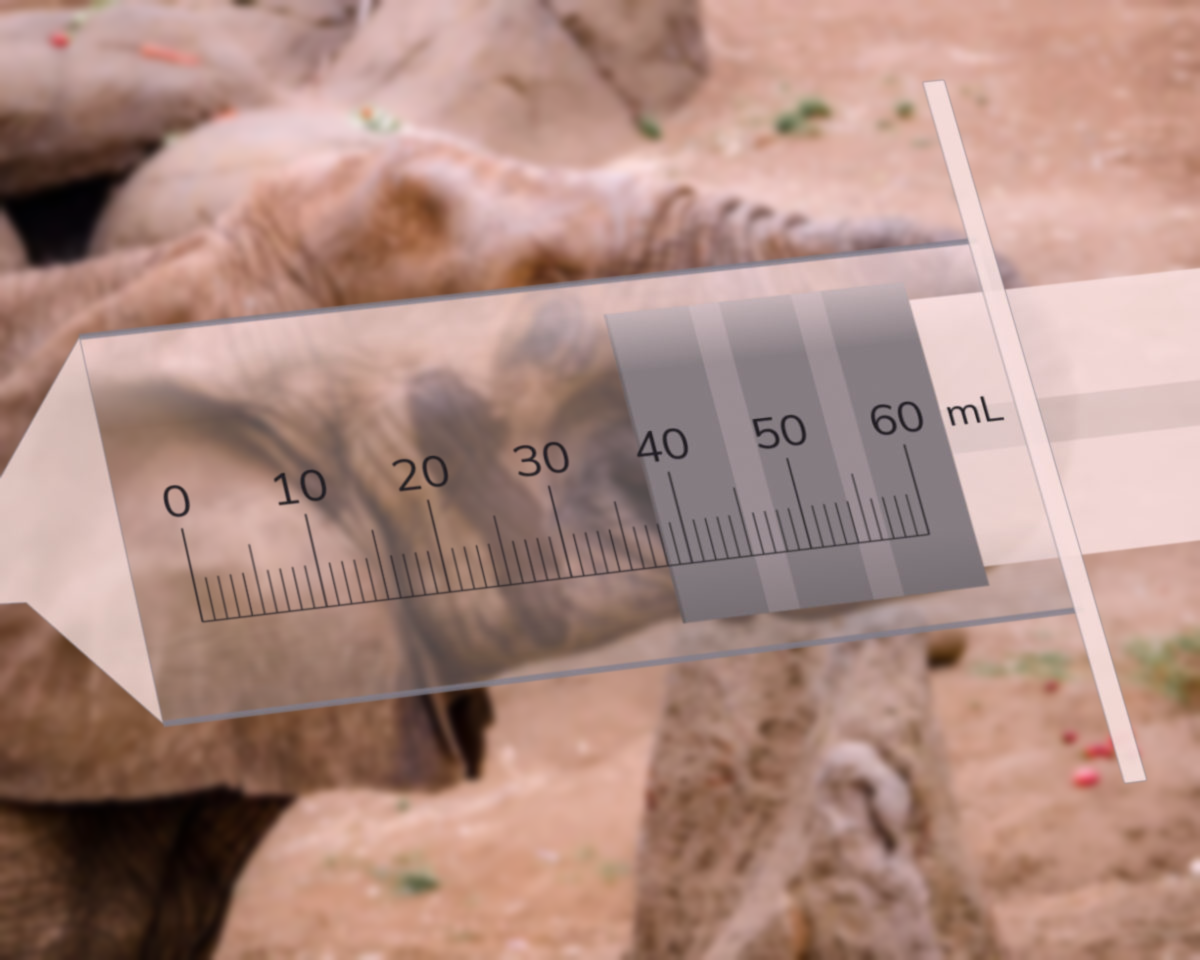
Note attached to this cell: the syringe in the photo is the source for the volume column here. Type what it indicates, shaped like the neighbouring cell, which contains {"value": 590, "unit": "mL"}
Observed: {"value": 38, "unit": "mL"}
